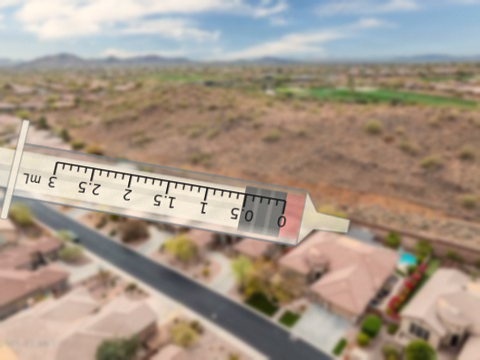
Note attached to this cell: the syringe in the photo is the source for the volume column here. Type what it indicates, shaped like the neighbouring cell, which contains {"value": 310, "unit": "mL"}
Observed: {"value": 0, "unit": "mL"}
